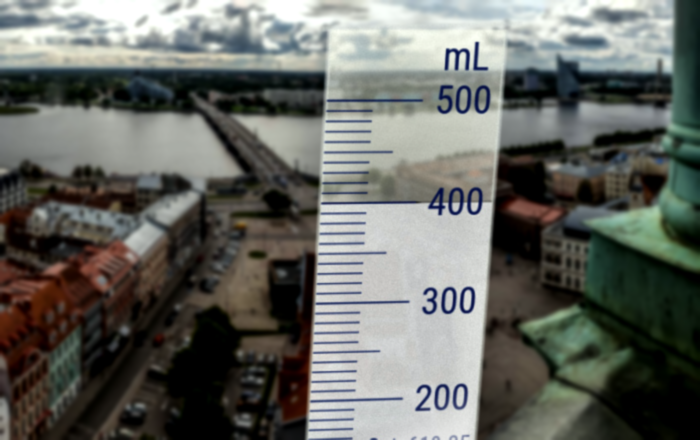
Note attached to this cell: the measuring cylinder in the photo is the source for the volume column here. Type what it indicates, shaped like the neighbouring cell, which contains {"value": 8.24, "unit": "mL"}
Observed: {"value": 400, "unit": "mL"}
